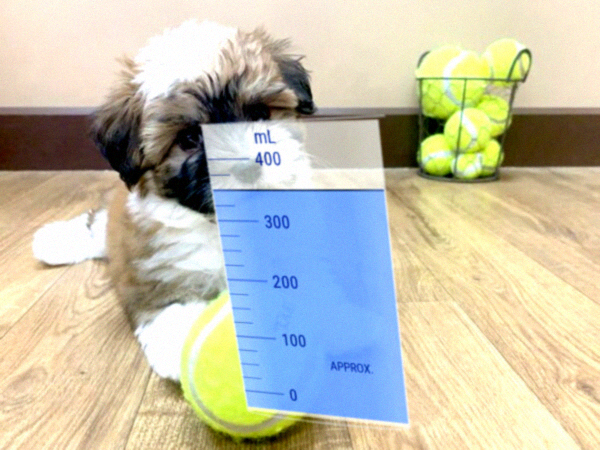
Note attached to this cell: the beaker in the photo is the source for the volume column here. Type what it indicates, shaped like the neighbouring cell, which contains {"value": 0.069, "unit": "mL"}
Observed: {"value": 350, "unit": "mL"}
